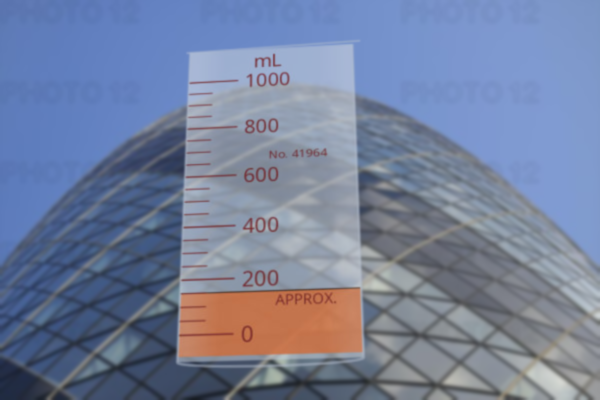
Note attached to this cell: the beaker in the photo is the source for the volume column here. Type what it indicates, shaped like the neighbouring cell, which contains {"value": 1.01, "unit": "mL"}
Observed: {"value": 150, "unit": "mL"}
